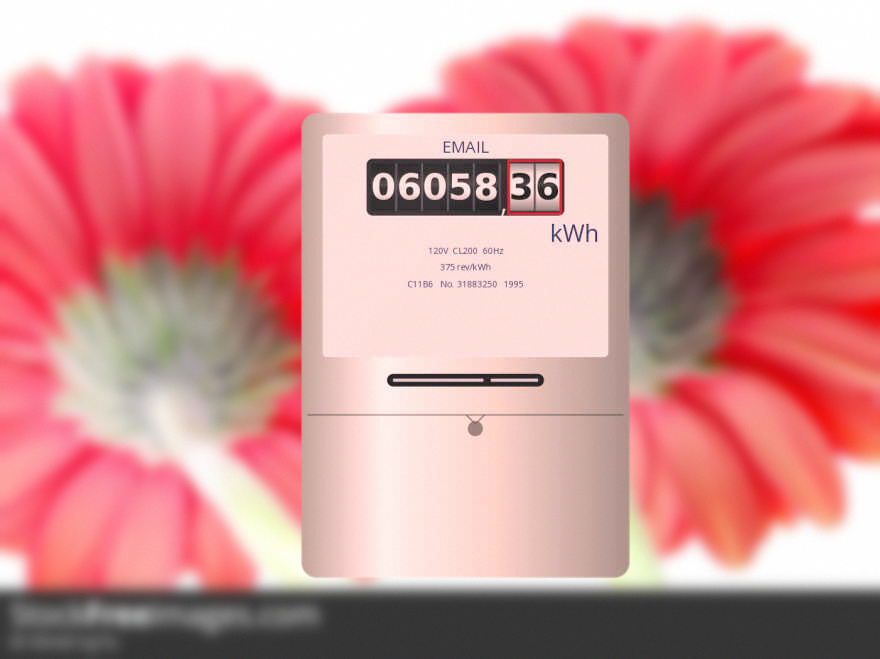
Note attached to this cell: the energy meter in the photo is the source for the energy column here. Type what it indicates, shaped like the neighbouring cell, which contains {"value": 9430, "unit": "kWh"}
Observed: {"value": 6058.36, "unit": "kWh"}
